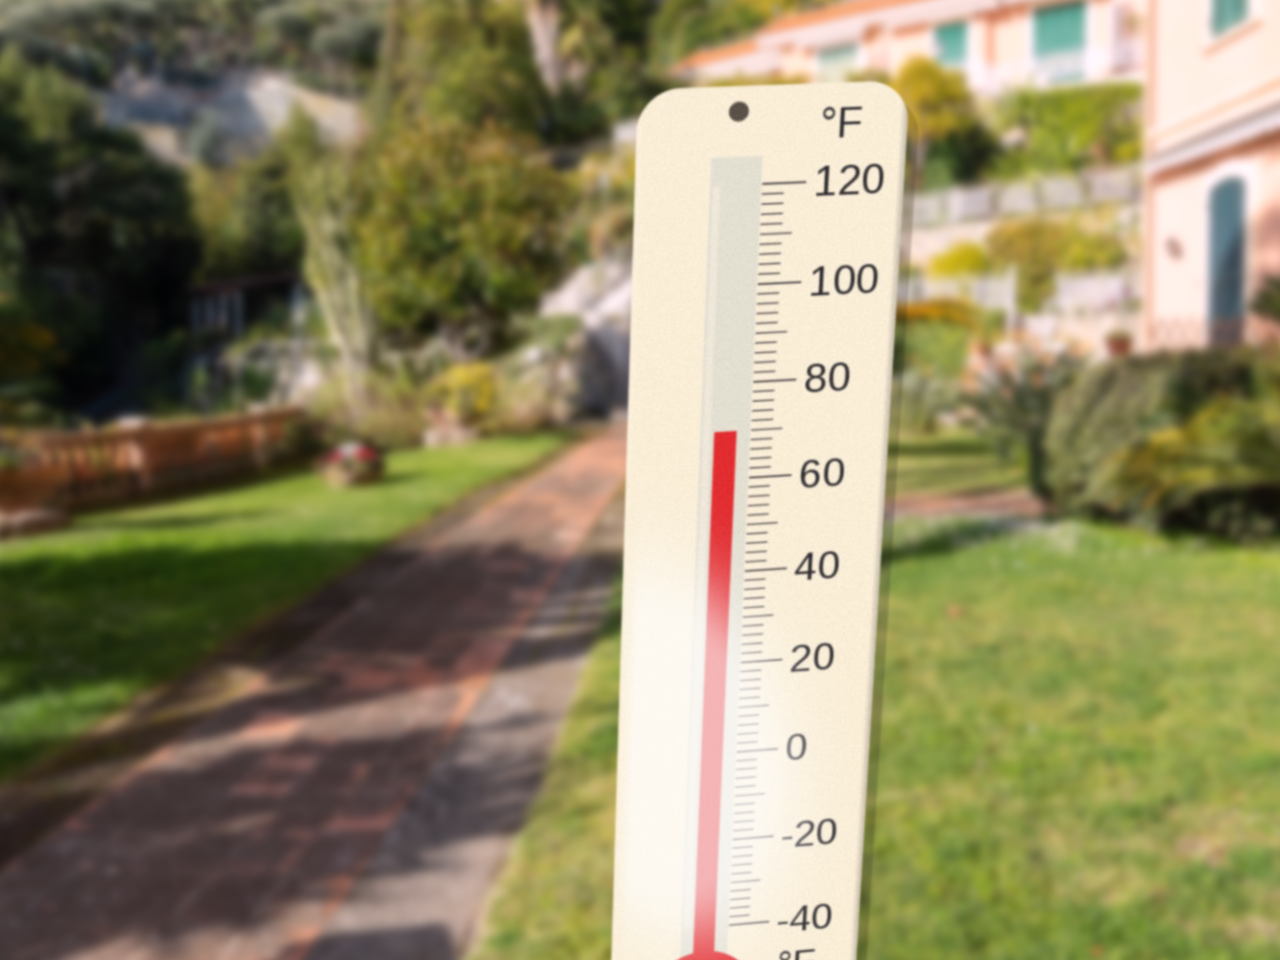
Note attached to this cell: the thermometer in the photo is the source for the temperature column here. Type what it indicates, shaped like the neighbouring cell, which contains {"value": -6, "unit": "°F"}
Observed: {"value": 70, "unit": "°F"}
